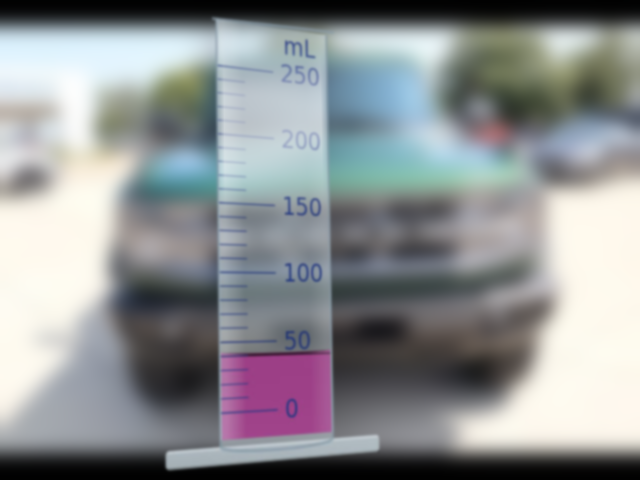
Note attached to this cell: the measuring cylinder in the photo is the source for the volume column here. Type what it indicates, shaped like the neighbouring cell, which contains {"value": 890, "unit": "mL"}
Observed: {"value": 40, "unit": "mL"}
